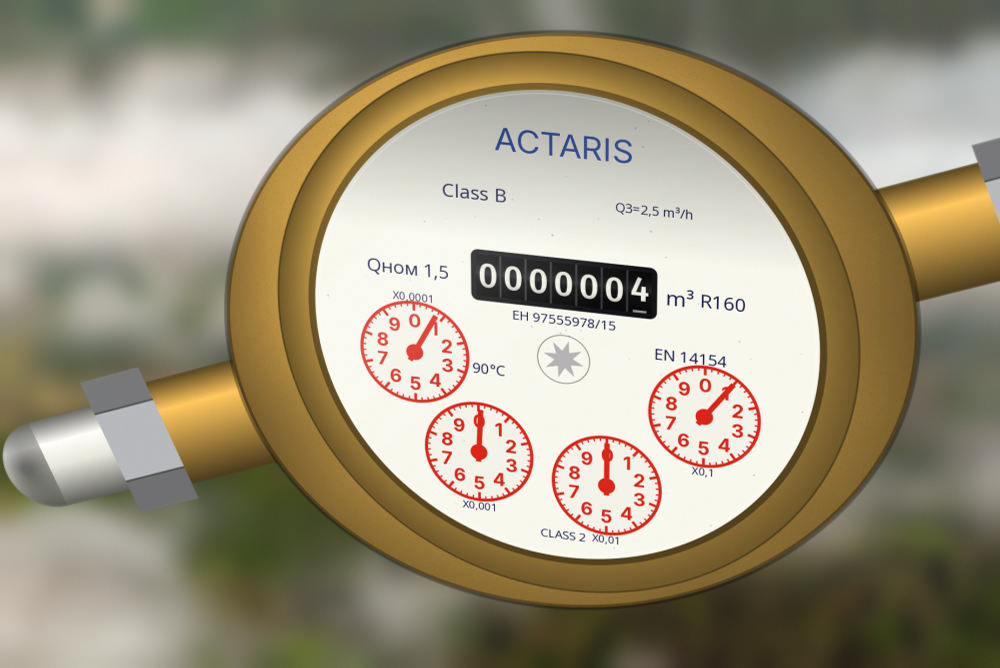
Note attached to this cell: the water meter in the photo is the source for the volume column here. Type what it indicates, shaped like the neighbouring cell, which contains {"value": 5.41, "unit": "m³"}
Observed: {"value": 4.1000, "unit": "m³"}
